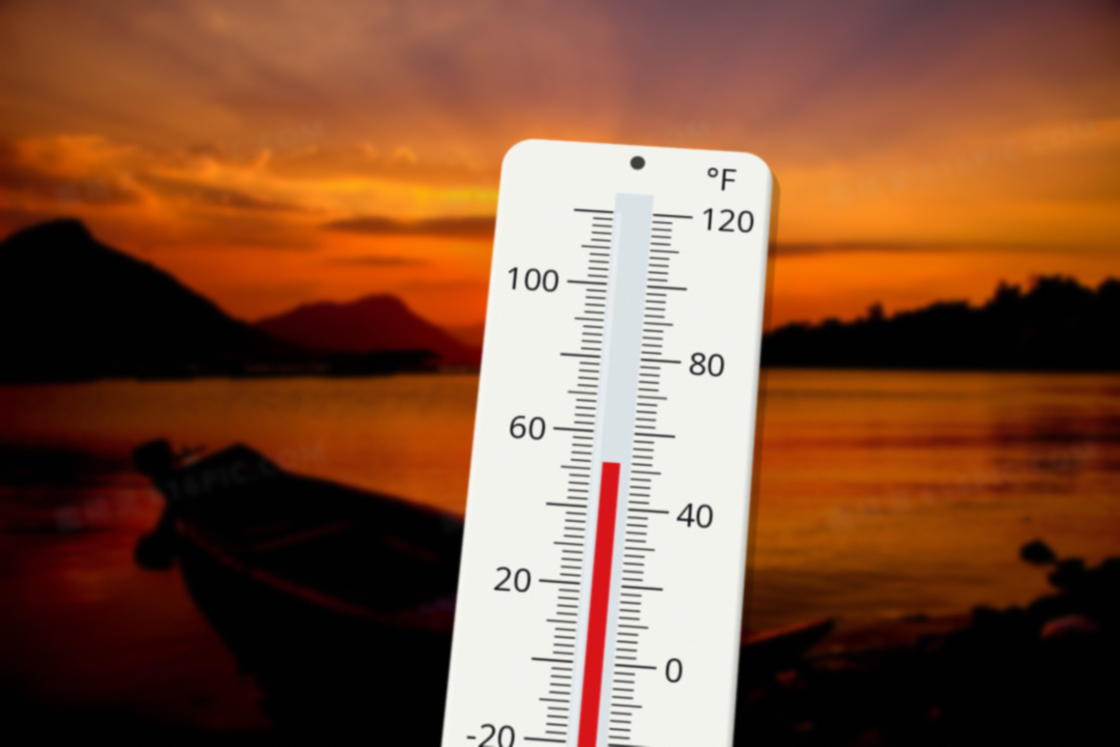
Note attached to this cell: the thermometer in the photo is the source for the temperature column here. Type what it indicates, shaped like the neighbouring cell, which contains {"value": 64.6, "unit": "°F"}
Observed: {"value": 52, "unit": "°F"}
